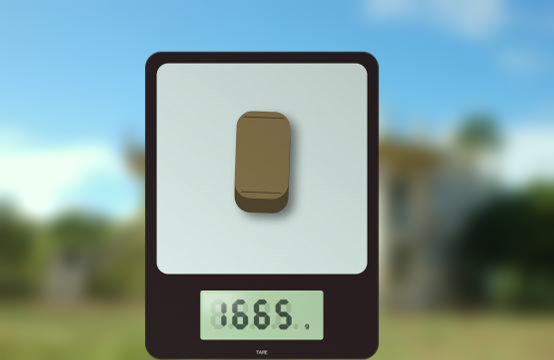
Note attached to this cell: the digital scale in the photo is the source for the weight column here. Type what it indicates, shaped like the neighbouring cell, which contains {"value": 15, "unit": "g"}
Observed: {"value": 1665, "unit": "g"}
